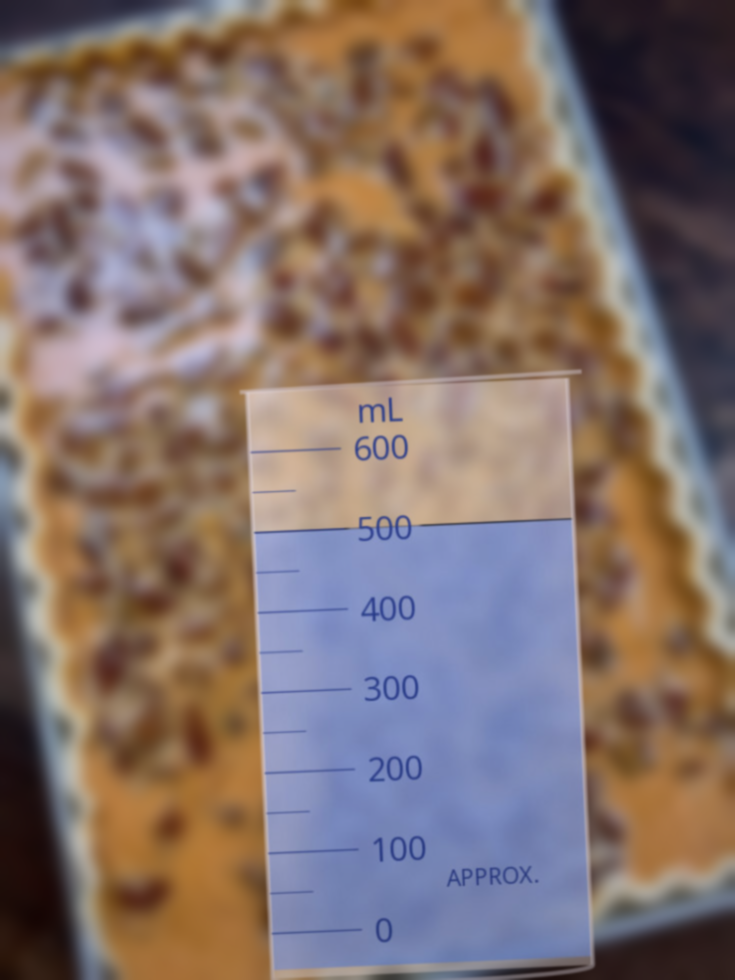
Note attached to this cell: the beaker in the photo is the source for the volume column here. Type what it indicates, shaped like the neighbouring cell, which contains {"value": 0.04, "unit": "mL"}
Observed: {"value": 500, "unit": "mL"}
